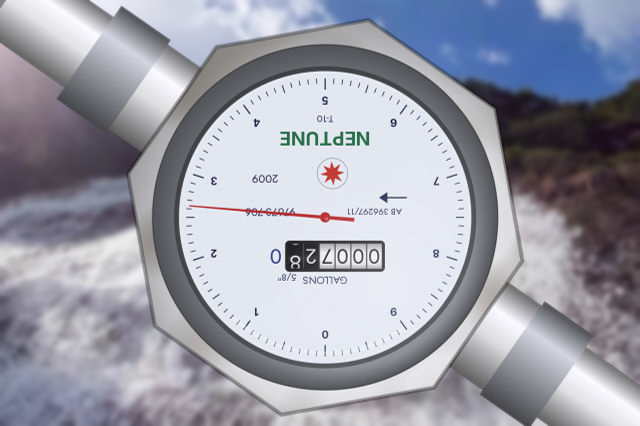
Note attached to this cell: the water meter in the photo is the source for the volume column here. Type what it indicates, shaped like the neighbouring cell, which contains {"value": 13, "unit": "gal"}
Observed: {"value": 7282.6, "unit": "gal"}
